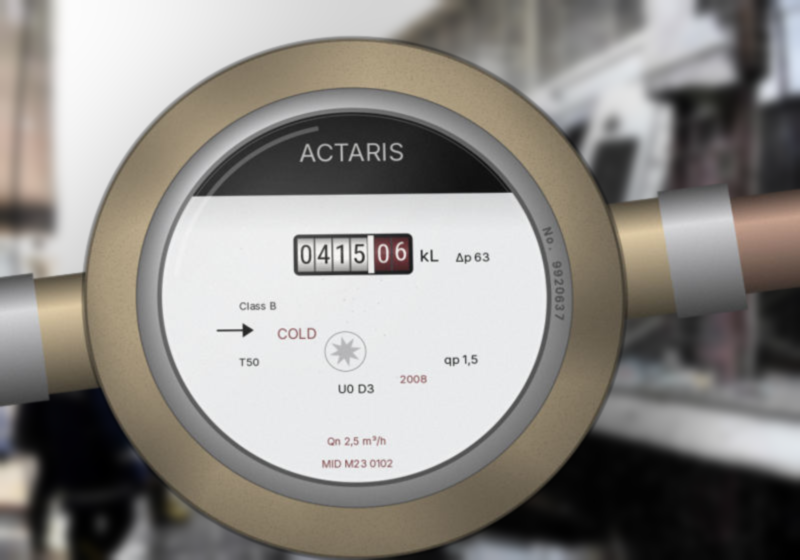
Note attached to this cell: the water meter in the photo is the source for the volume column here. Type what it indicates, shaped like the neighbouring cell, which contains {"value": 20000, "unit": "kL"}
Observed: {"value": 415.06, "unit": "kL"}
